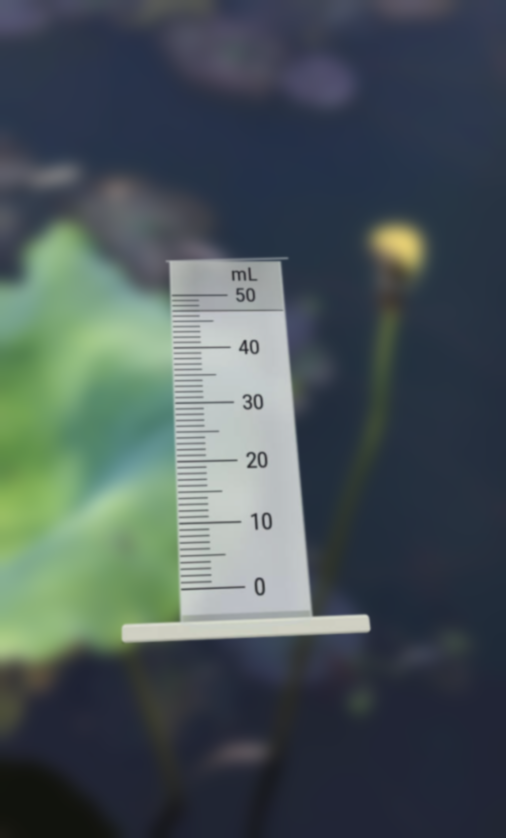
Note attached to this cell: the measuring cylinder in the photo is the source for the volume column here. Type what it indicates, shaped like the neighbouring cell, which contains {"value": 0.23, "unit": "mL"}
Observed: {"value": 47, "unit": "mL"}
